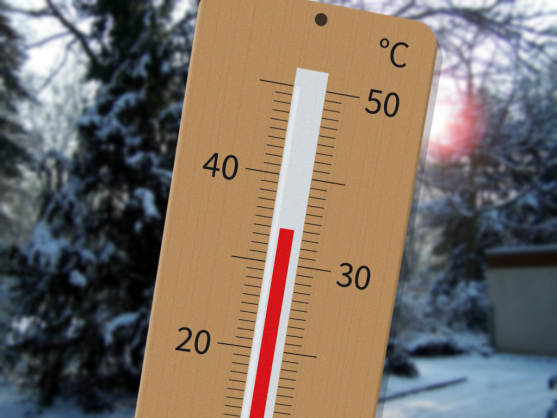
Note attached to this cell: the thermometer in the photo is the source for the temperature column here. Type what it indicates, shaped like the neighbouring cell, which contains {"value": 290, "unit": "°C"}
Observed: {"value": 34, "unit": "°C"}
